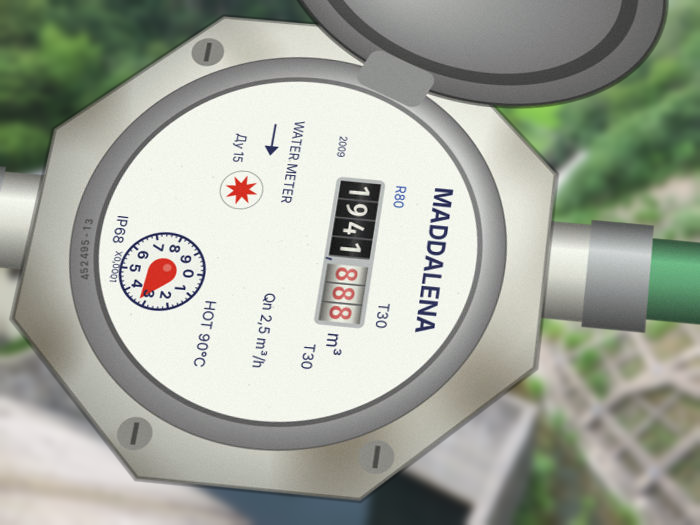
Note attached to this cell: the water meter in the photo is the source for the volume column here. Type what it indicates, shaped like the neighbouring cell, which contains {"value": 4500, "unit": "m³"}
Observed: {"value": 1941.8883, "unit": "m³"}
